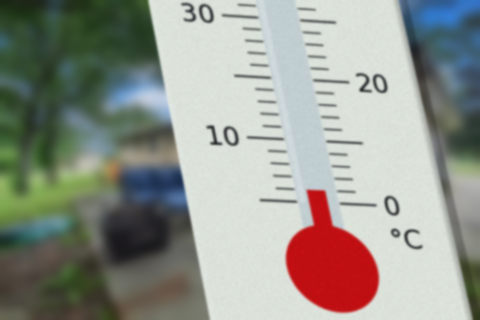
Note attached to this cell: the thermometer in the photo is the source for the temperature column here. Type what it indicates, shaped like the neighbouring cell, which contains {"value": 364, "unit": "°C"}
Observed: {"value": 2, "unit": "°C"}
